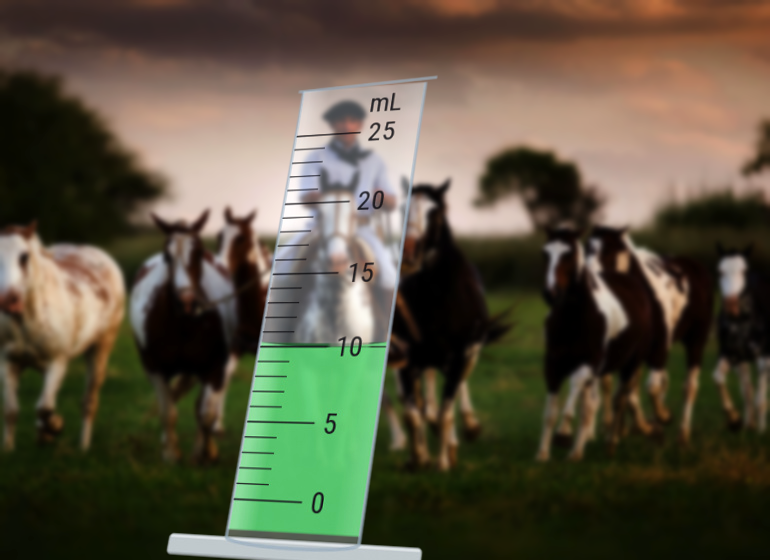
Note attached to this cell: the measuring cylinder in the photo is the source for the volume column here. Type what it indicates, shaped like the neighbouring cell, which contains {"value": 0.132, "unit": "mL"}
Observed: {"value": 10, "unit": "mL"}
